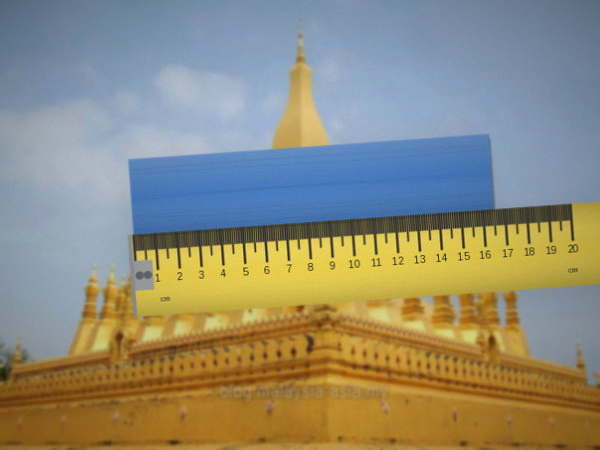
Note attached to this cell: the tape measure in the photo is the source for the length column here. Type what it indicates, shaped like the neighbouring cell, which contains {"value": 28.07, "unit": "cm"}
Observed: {"value": 16.5, "unit": "cm"}
